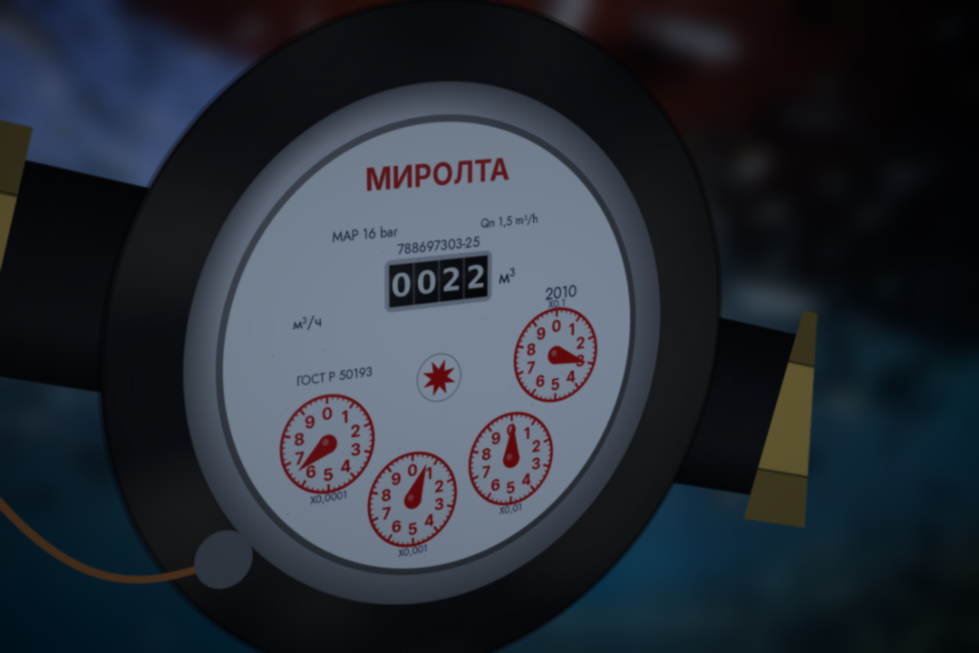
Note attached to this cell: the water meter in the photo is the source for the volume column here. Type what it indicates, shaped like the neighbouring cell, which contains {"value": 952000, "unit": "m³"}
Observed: {"value": 22.3006, "unit": "m³"}
